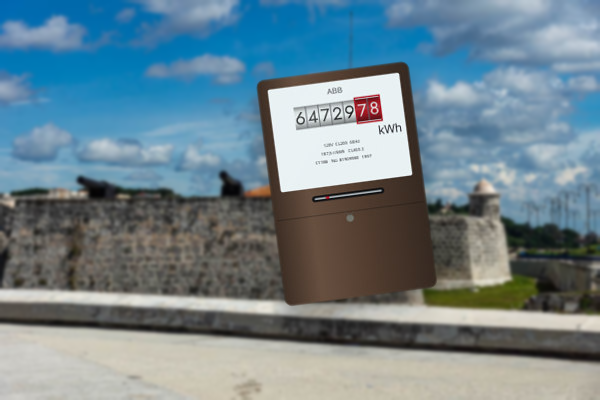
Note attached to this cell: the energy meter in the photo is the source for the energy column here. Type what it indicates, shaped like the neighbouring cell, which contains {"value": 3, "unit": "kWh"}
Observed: {"value": 64729.78, "unit": "kWh"}
